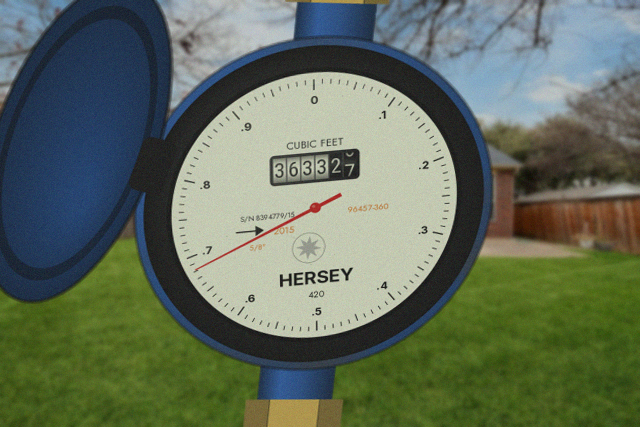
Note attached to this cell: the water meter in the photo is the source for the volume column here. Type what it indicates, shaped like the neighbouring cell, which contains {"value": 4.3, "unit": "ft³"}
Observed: {"value": 363326.68, "unit": "ft³"}
